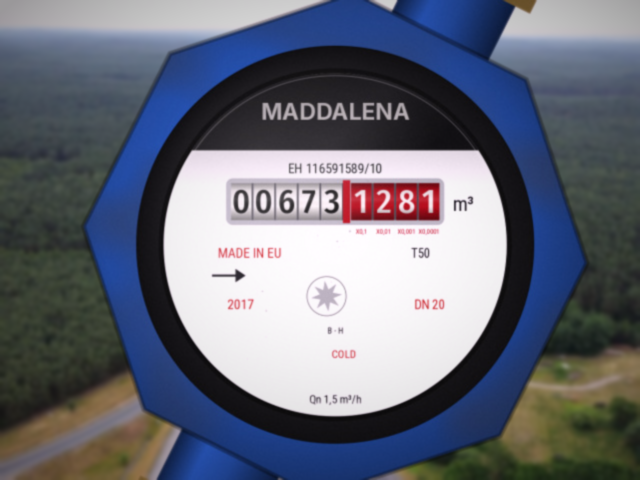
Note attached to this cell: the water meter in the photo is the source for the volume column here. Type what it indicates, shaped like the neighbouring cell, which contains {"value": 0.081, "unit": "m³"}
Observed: {"value": 673.1281, "unit": "m³"}
